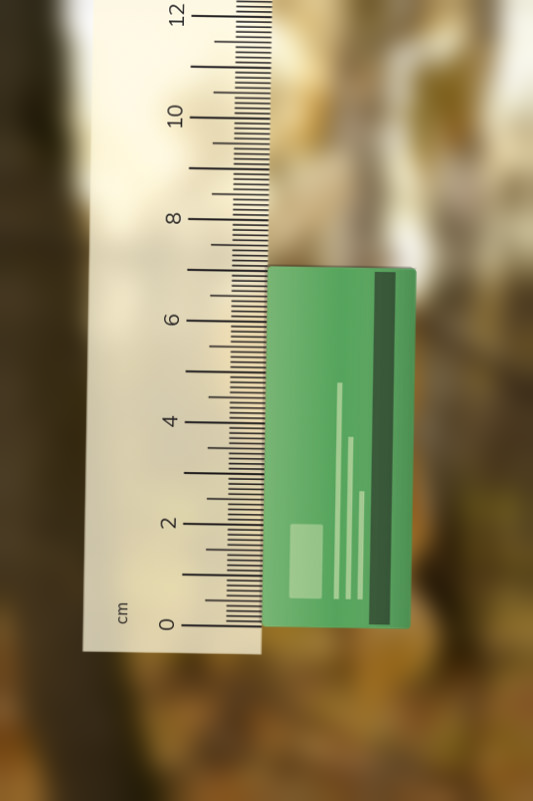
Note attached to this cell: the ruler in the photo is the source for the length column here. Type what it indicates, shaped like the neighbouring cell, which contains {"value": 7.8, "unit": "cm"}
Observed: {"value": 7.1, "unit": "cm"}
